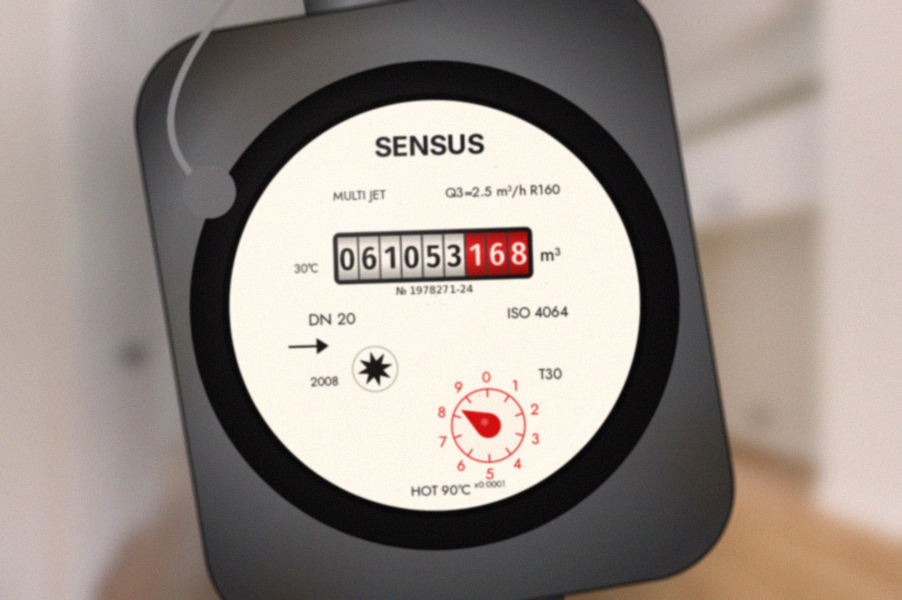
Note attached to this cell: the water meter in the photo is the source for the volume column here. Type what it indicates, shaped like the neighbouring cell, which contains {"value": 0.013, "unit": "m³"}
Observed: {"value": 61053.1688, "unit": "m³"}
